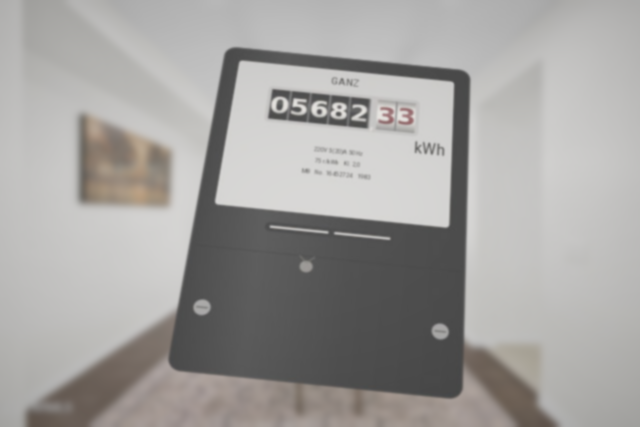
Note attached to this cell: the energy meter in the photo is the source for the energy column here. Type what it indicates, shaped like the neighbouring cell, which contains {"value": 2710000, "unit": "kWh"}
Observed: {"value": 5682.33, "unit": "kWh"}
